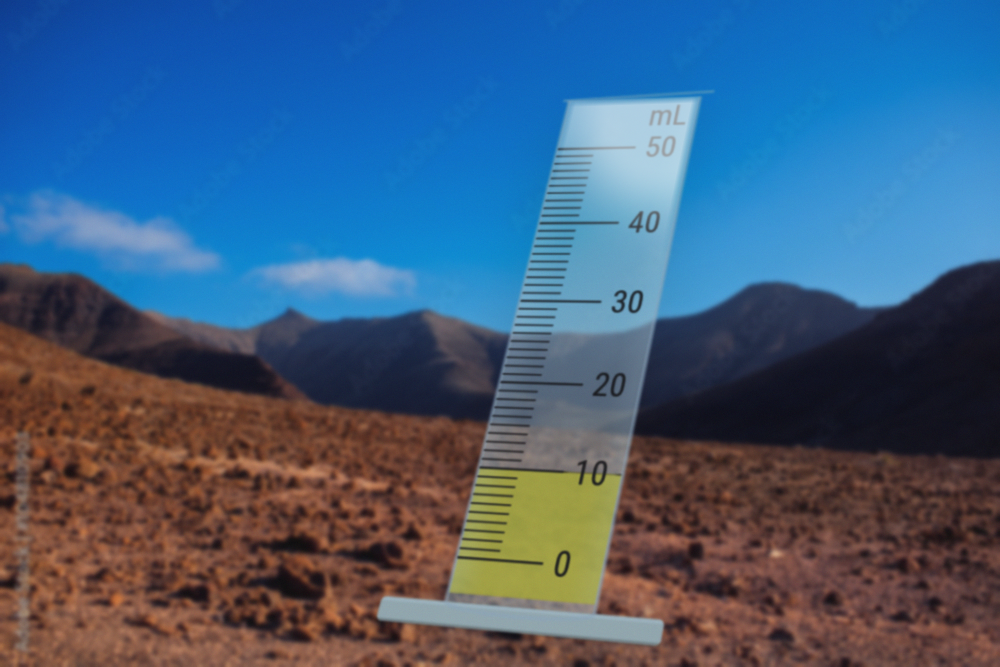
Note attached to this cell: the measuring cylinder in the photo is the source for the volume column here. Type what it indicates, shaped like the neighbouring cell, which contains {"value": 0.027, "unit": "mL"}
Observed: {"value": 10, "unit": "mL"}
